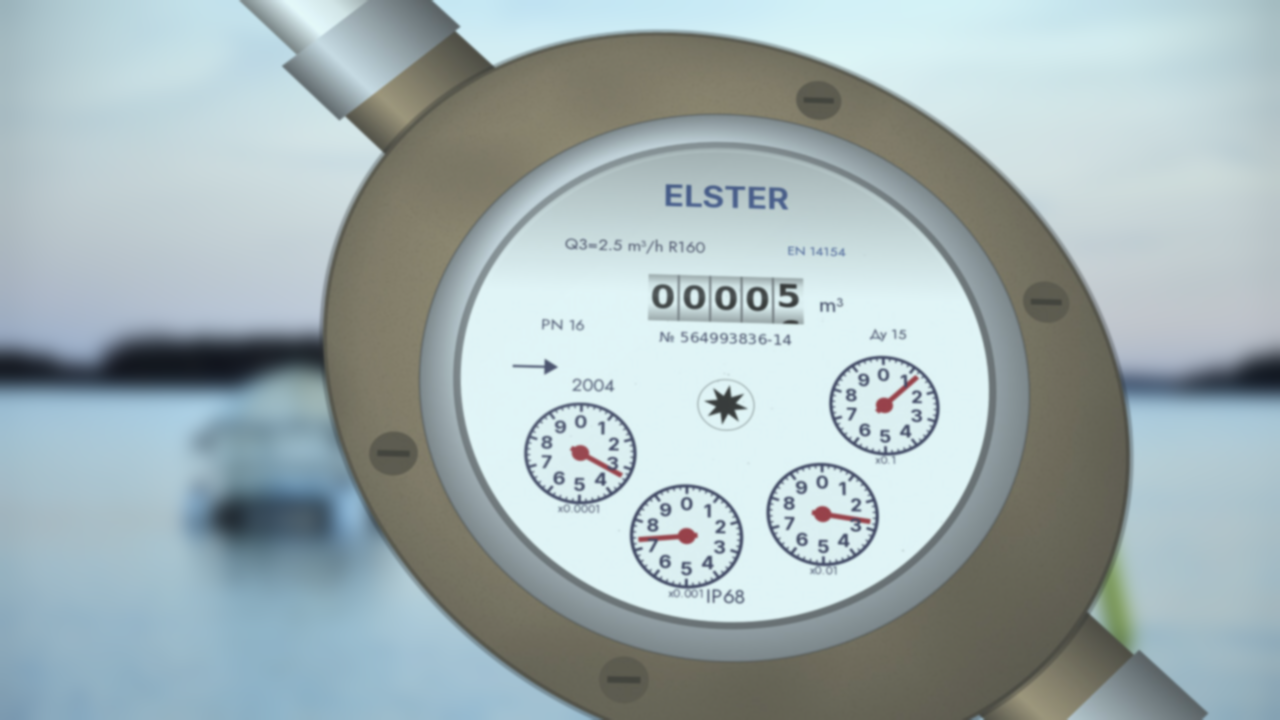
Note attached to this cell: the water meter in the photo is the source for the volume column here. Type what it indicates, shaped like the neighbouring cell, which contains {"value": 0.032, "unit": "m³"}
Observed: {"value": 5.1273, "unit": "m³"}
